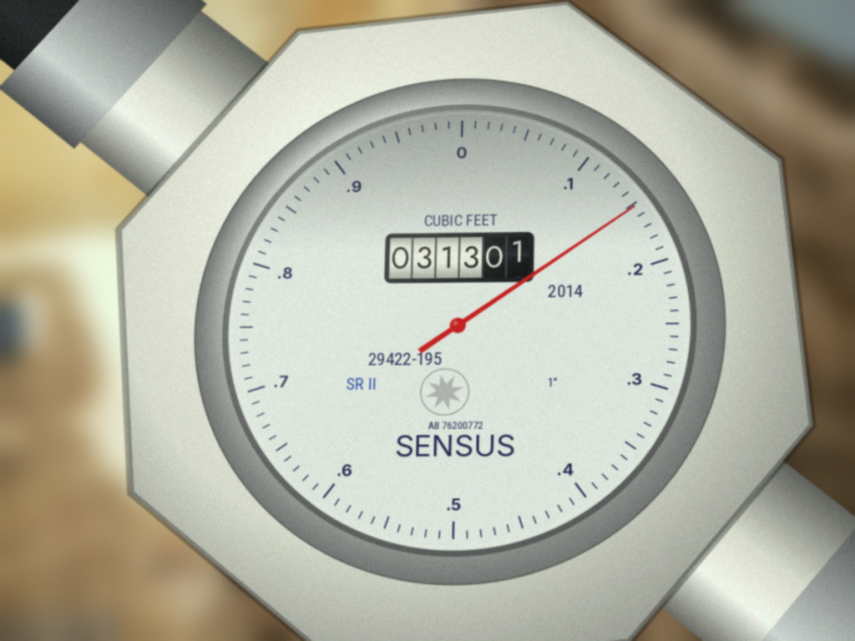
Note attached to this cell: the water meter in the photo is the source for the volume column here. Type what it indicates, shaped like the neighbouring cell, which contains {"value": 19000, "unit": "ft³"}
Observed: {"value": 31301.15, "unit": "ft³"}
